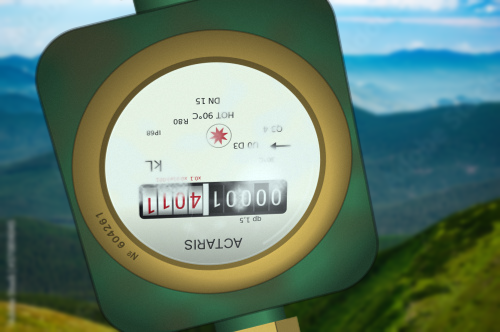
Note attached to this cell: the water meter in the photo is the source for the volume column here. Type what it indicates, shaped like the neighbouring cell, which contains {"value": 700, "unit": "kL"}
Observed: {"value": 1.4011, "unit": "kL"}
